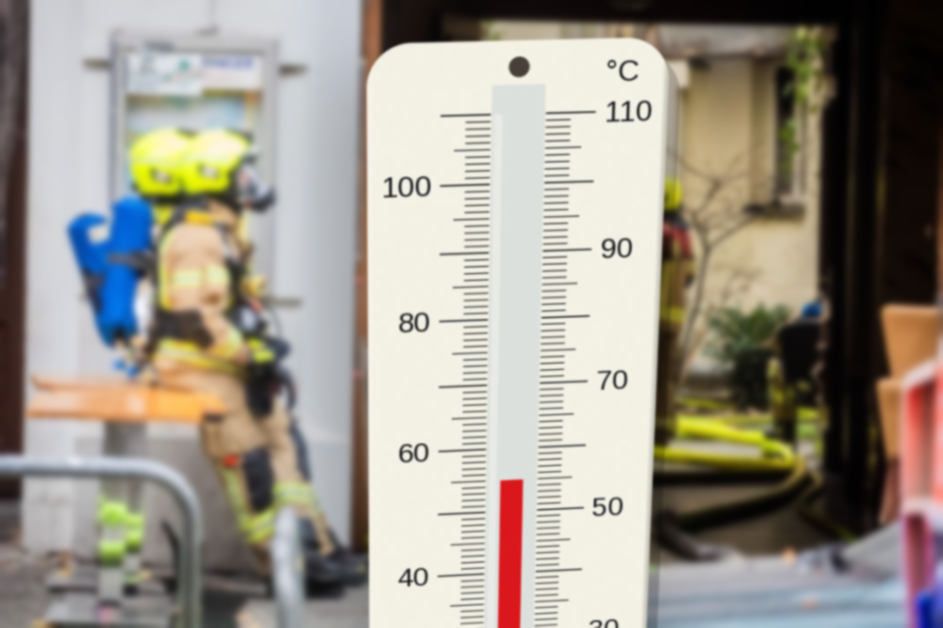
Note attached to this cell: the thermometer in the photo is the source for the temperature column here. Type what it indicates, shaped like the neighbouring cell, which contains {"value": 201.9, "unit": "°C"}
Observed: {"value": 55, "unit": "°C"}
